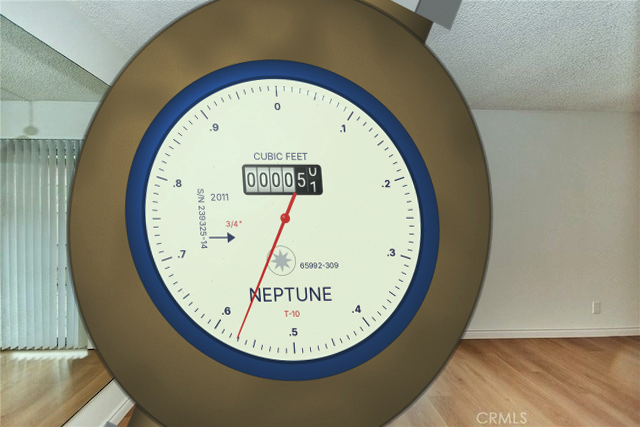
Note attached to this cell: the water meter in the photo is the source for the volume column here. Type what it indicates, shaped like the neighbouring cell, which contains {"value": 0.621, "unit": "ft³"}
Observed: {"value": 50.57, "unit": "ft³"}
